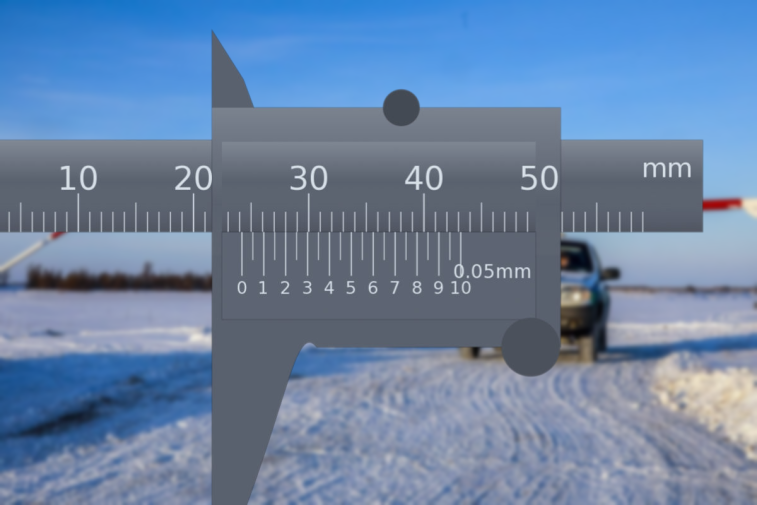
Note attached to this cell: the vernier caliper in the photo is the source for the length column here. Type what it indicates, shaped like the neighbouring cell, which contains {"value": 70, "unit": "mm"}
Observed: {"value": 24.2, "unit": "mm"}
